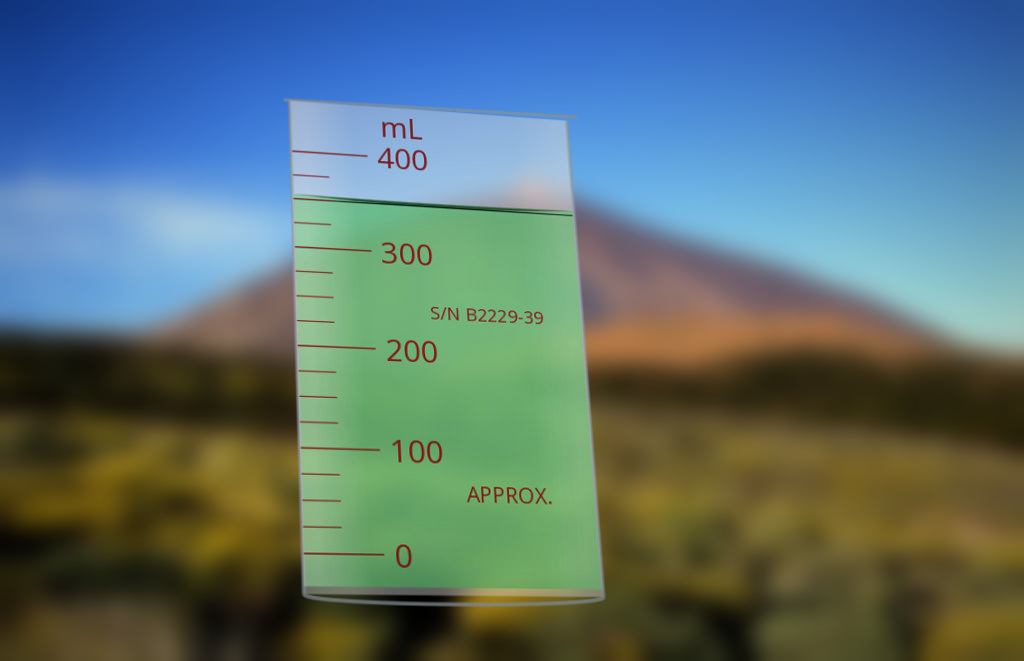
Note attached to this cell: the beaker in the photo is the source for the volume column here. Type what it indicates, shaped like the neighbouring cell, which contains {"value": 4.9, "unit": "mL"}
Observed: {"value": 350, "unit": "mL"}
